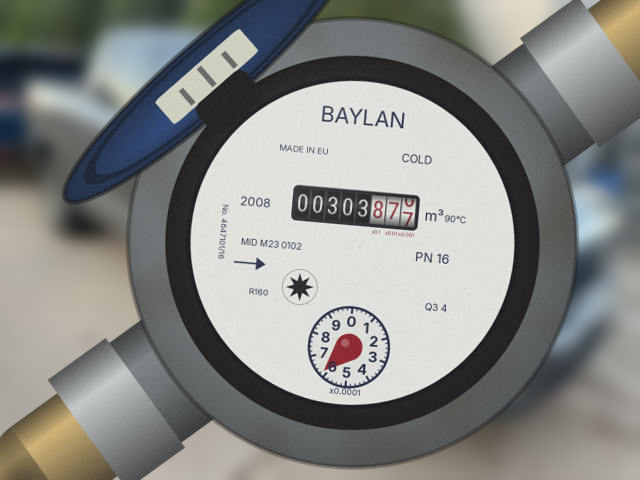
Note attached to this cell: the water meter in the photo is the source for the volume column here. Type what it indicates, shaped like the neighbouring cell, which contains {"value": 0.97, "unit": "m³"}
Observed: {"value": 303.8766, "unit": "m³"}
